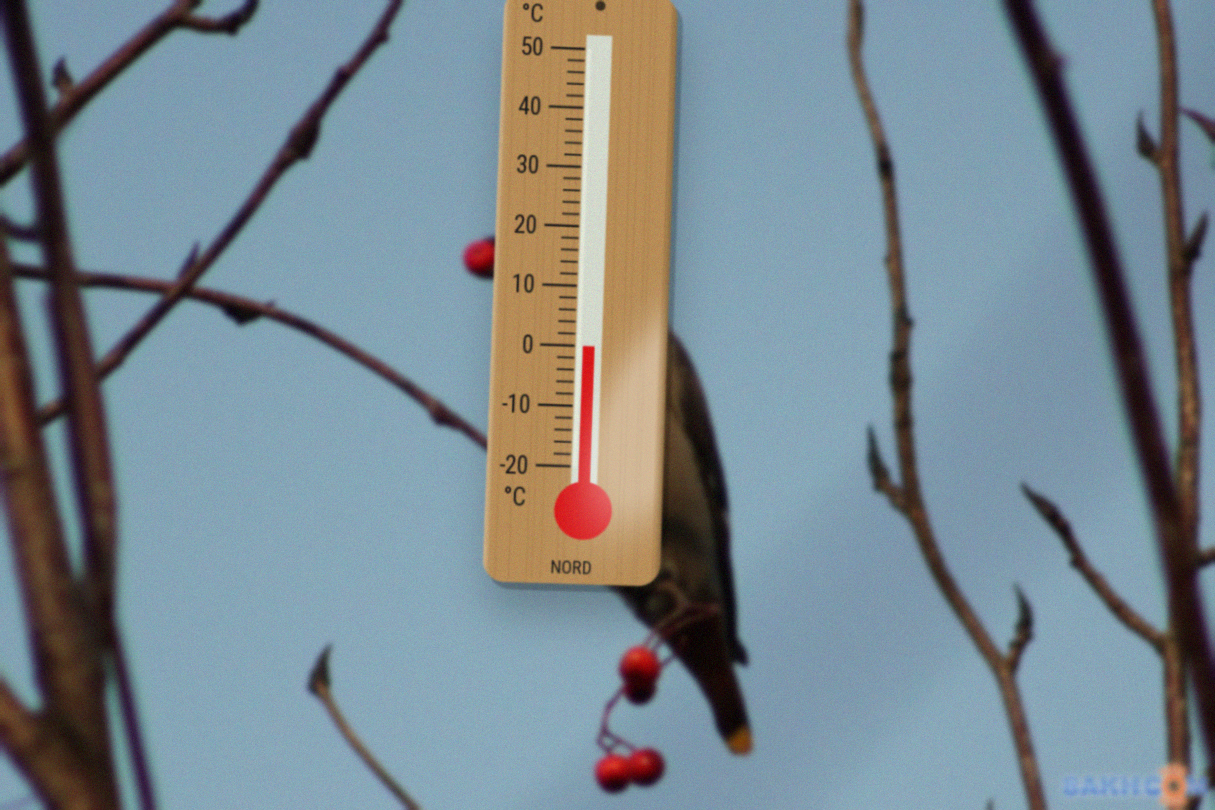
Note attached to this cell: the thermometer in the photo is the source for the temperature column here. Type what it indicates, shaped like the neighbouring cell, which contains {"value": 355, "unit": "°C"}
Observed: {"value": 0, "unit": "°C"}
